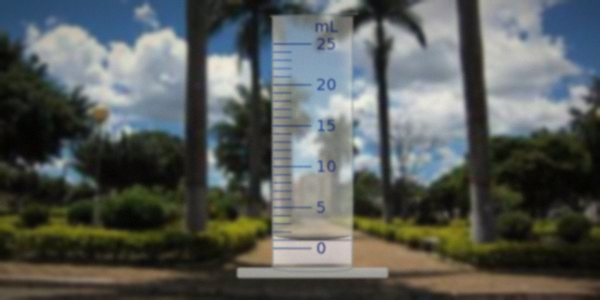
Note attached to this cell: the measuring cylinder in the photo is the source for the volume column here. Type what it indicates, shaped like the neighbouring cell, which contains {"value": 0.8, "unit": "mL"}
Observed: {"value": 1, "unit": "mL"}
